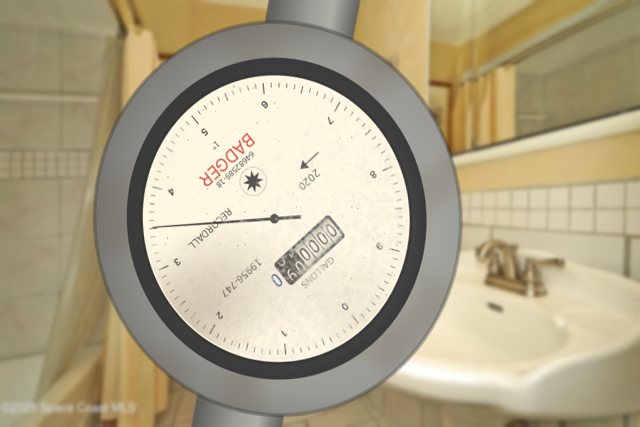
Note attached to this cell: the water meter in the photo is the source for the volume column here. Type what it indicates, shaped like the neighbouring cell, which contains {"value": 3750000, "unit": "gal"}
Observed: {"value": 93.5, "unit": "gal"}
